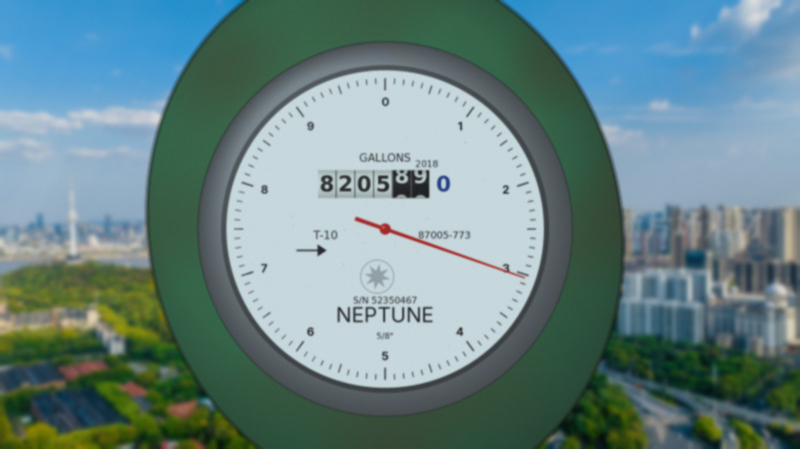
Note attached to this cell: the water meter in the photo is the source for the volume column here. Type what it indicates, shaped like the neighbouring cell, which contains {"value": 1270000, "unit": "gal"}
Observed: {"value": 8205893.0, "unit": "gal"}
